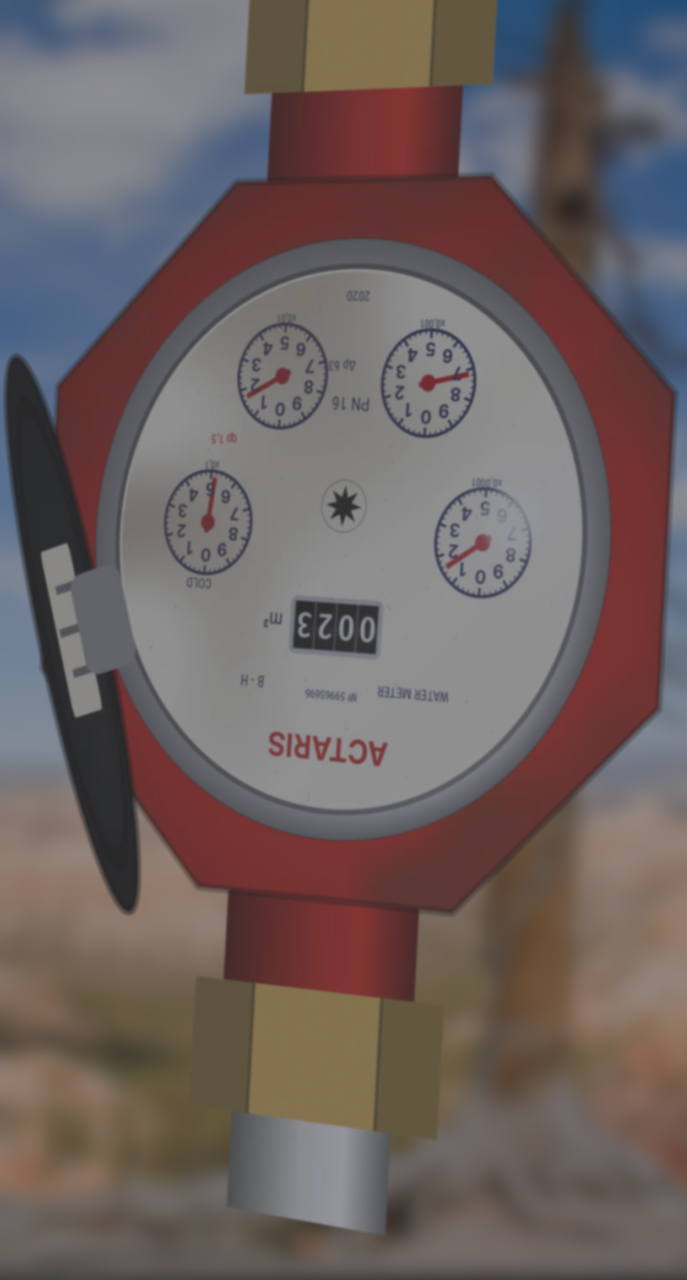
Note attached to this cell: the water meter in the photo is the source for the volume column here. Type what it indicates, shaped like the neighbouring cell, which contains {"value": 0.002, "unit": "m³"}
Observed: {"value": 23.5171, "unit": "m³"}
